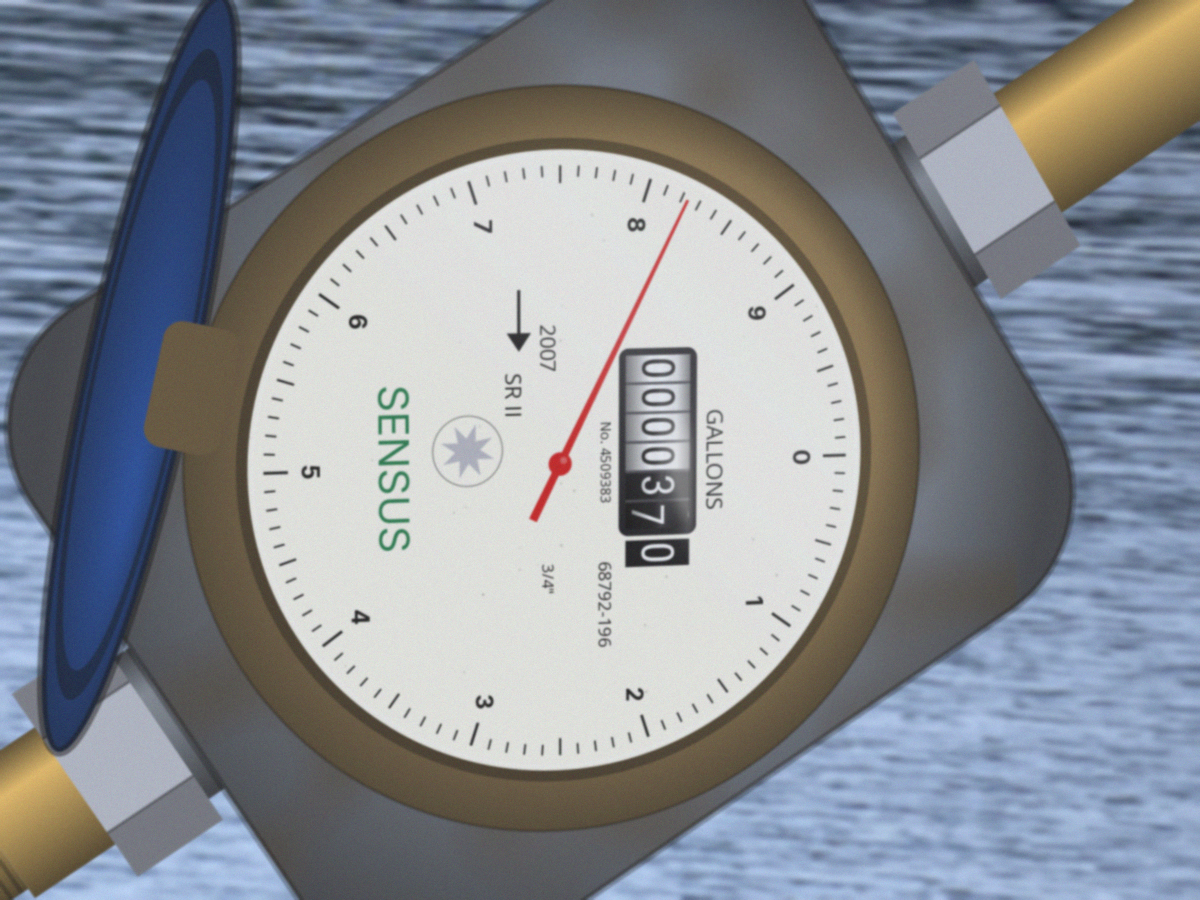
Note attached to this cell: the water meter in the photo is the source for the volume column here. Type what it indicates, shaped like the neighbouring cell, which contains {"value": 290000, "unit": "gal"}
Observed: {"value": 368.2, "unit": "gal"}
